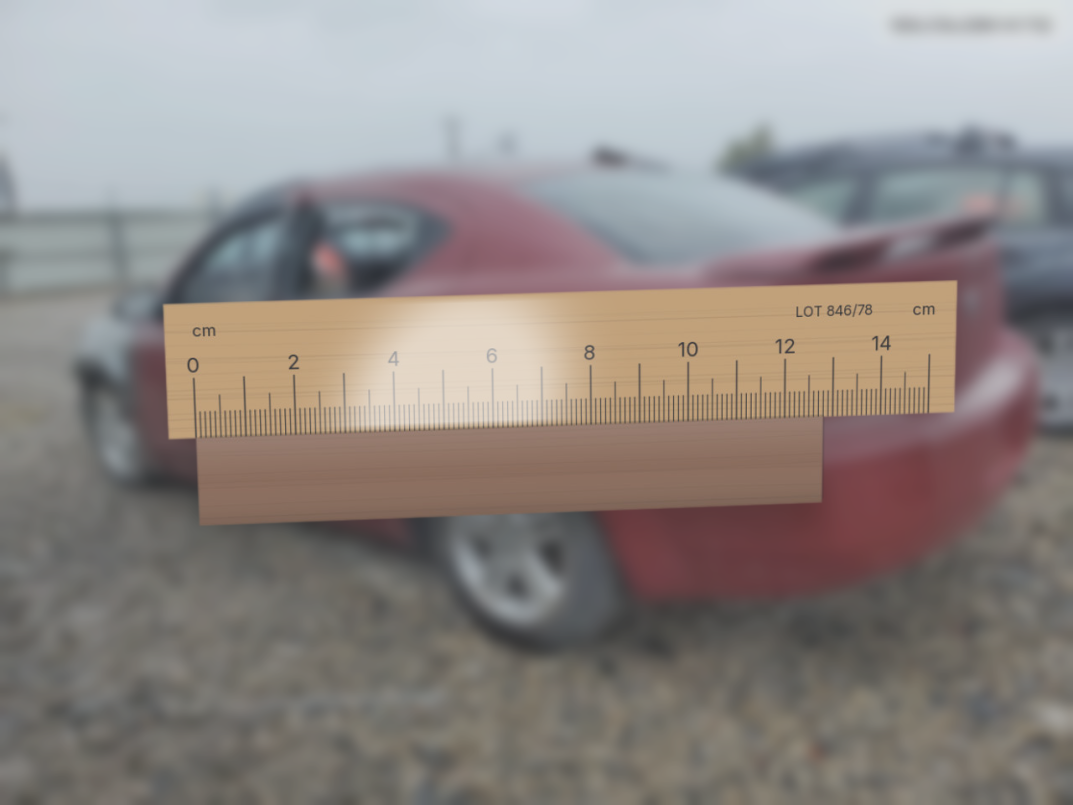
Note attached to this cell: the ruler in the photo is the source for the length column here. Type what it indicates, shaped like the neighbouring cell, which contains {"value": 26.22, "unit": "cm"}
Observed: {"value": 12.8, "unit": "cm"}
